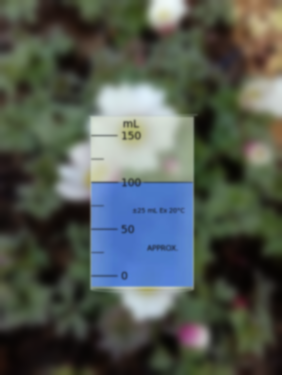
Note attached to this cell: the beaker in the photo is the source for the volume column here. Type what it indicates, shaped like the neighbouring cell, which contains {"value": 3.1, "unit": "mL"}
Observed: {"value": 100, "unit": "mL"}
